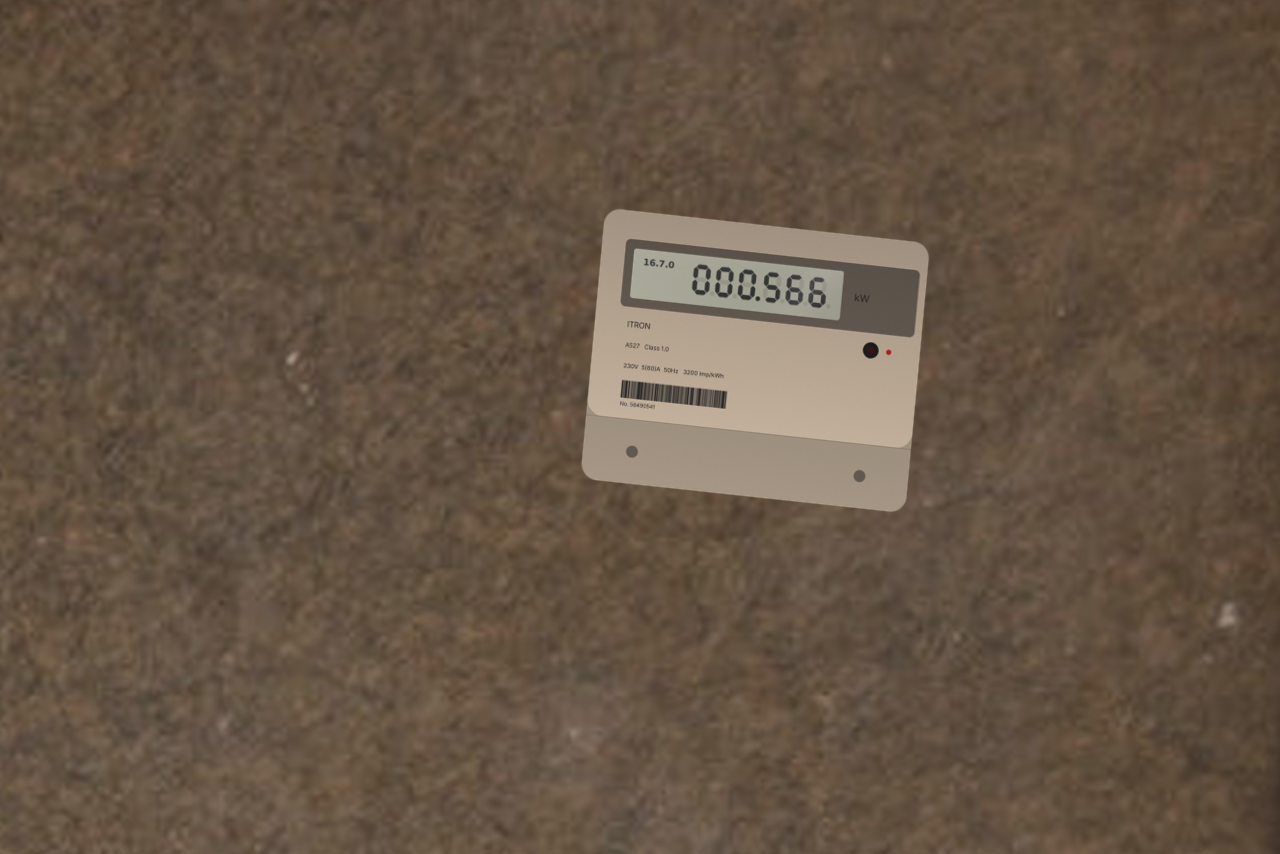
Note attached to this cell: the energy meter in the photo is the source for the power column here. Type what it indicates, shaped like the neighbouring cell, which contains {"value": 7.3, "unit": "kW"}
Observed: {"value": 0.566, "unit": "kW"}
